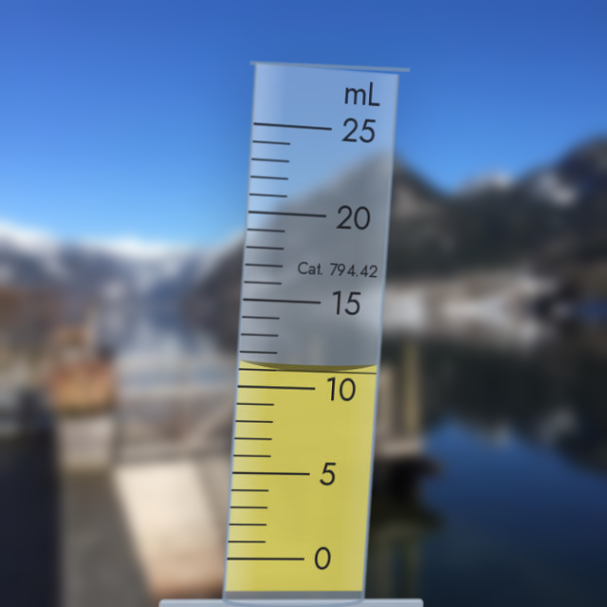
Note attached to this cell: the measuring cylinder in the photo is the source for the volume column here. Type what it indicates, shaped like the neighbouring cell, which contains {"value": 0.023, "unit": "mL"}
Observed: {"value": 11, "unit": "mL"}
